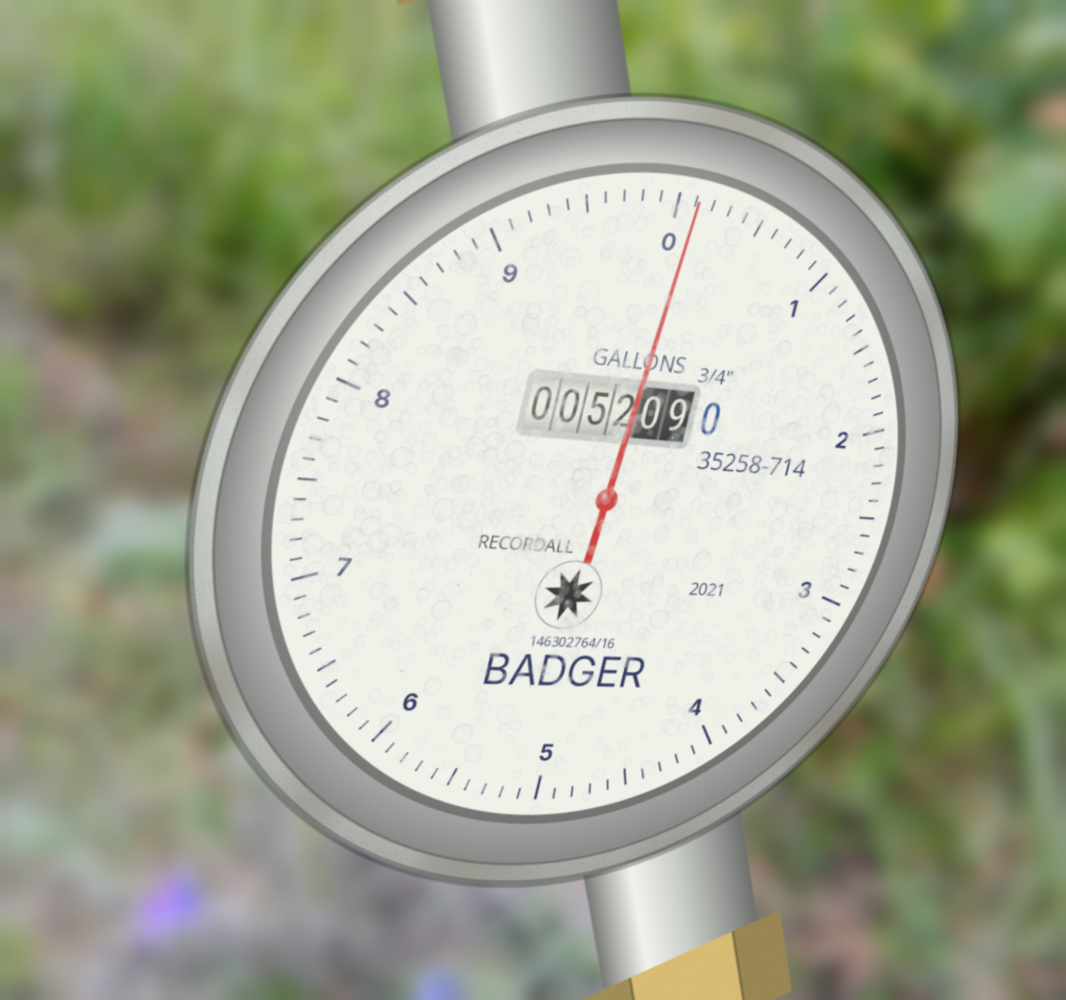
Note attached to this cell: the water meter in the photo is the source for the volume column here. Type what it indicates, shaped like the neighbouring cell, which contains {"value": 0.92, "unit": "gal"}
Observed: {"value": 52090.1, "unit": "gal"}
